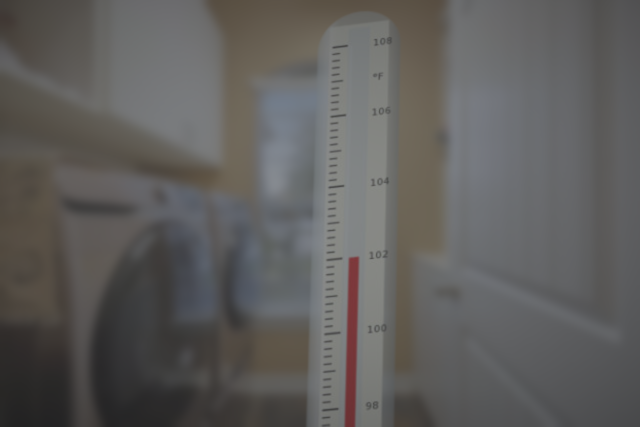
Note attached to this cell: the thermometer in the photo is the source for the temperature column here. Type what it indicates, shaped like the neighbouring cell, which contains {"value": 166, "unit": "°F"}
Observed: {"value": 102, "unit": "°F"}
